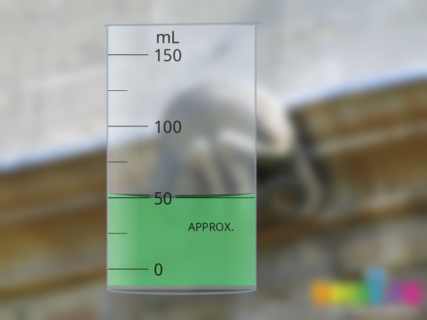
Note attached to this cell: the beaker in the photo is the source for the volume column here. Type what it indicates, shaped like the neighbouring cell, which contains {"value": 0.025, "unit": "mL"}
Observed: {"value": 50, "unit": "mL"}
